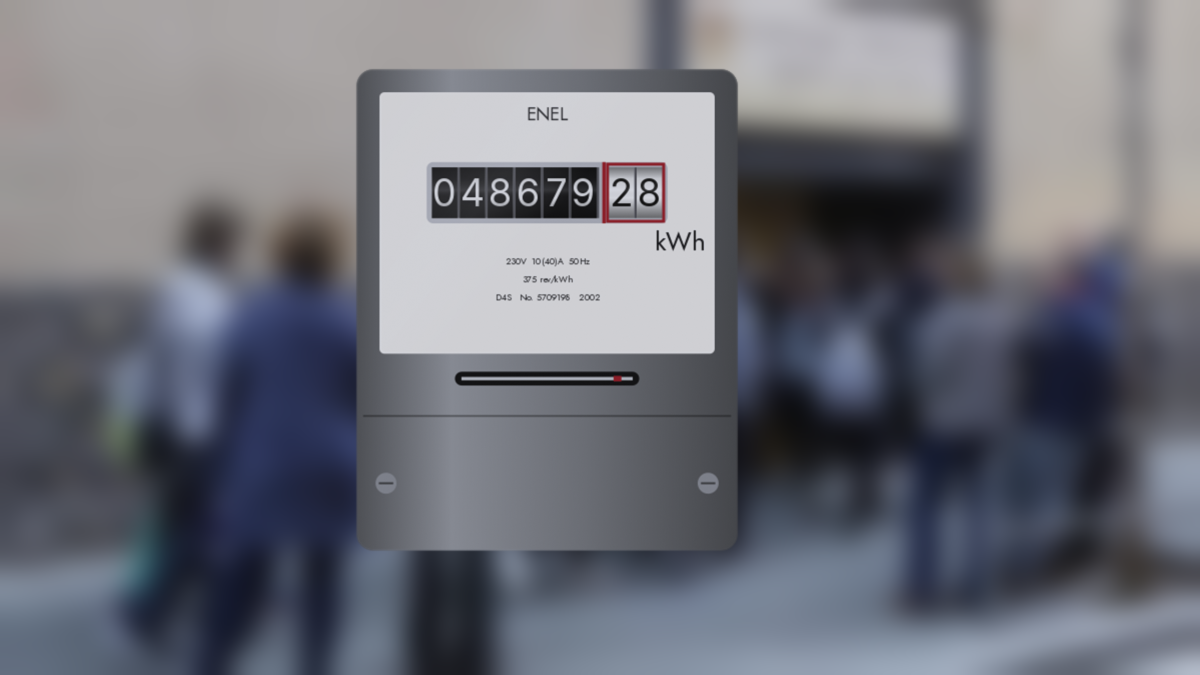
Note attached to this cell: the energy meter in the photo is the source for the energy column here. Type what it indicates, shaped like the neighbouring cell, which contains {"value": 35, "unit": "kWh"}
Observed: {"value": 48679.28, "unit": "kWh"}
